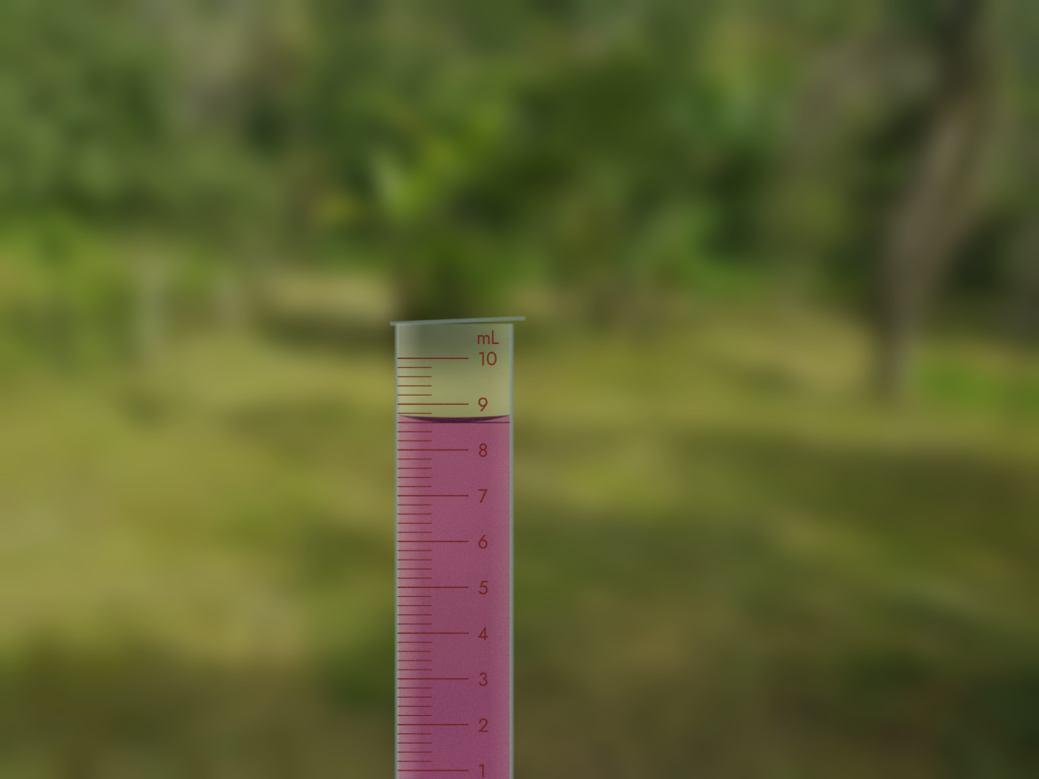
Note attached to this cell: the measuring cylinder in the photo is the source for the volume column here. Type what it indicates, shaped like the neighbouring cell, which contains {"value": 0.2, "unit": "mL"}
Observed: {"value": 8.6, "unit": "mL"}
